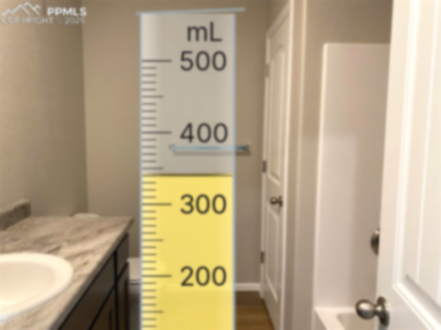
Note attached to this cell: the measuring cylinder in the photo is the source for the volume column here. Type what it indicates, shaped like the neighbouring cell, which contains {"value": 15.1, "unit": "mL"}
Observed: {"value": 340, "unit": "mL"}
